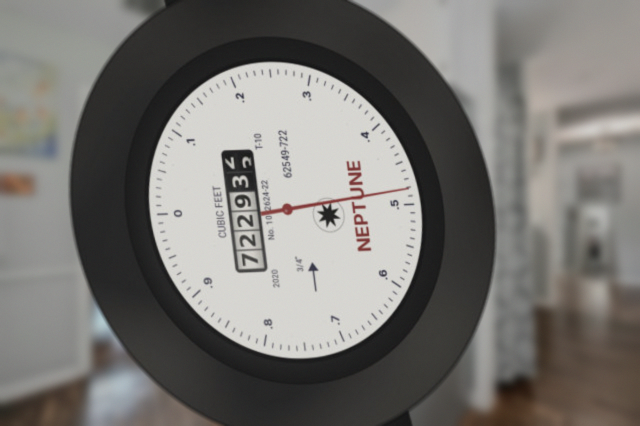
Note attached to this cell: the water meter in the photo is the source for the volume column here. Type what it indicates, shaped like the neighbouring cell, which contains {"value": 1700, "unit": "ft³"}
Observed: {"value": 722932.48, "unit": "ft³"}
